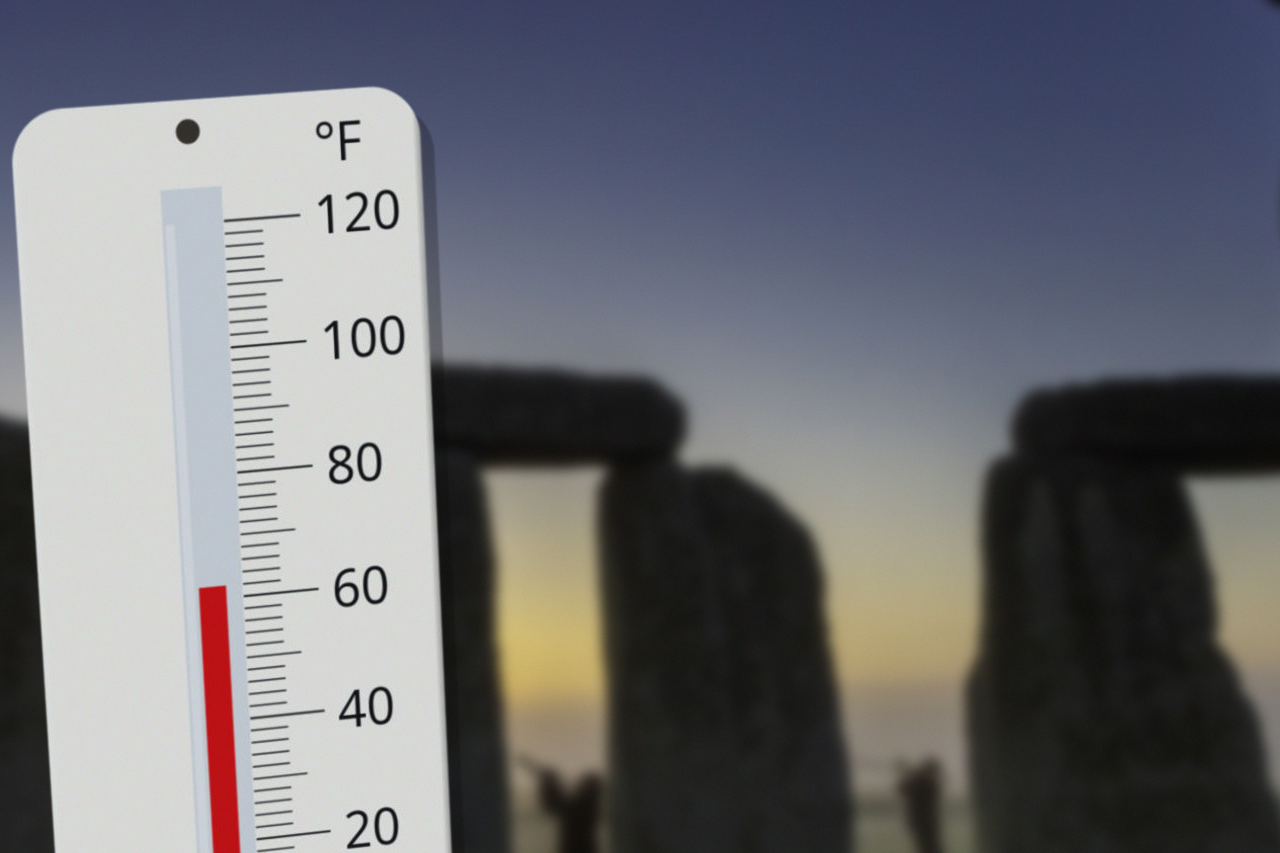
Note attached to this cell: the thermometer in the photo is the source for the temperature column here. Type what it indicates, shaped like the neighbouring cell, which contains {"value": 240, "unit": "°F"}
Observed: {"value": 62, "unit": "°F"}
